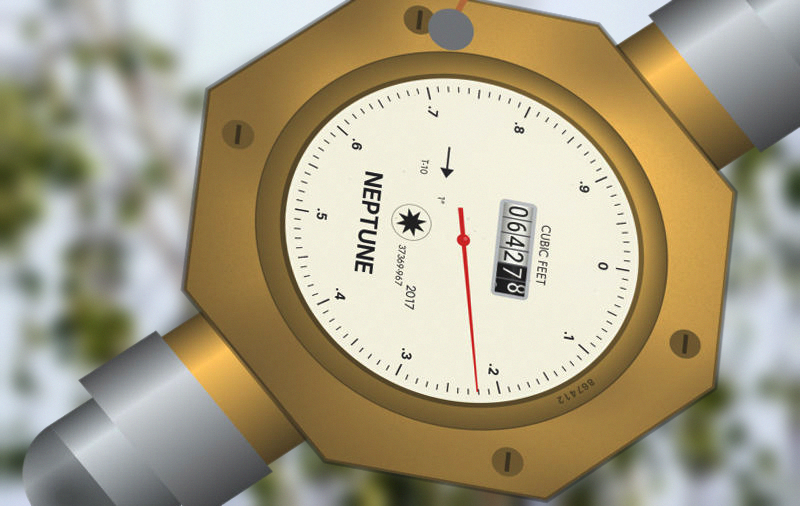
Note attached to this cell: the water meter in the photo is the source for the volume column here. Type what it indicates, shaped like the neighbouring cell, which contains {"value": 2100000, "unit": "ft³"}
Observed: {"value": 64278.22, "unit": "ft³"}
